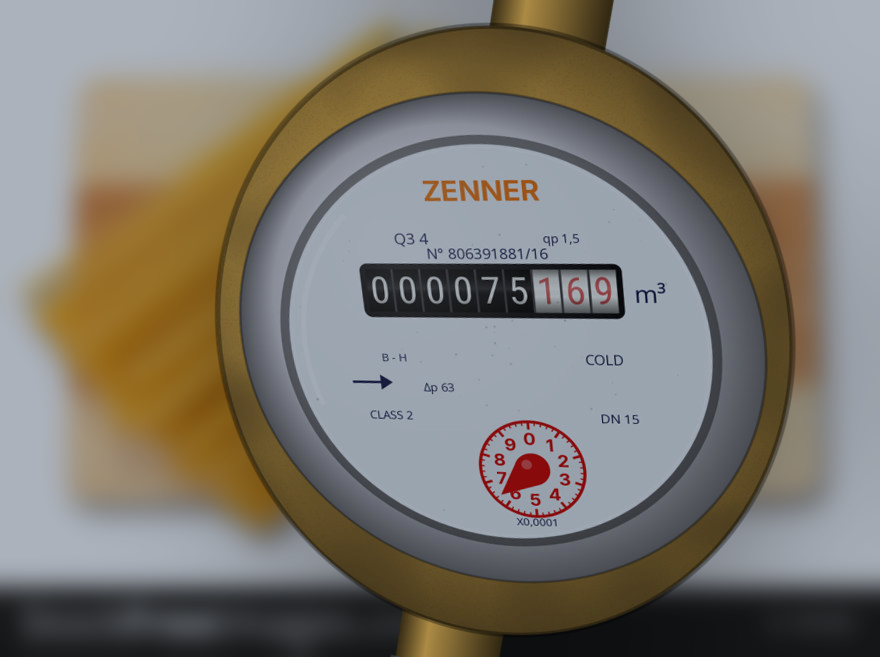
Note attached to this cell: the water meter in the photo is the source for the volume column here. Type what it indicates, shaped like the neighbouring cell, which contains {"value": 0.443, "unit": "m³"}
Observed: {"value": 75.1696, "unit": "m³"}
